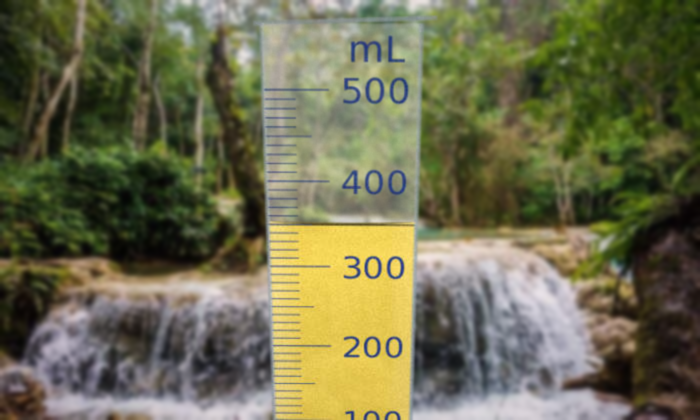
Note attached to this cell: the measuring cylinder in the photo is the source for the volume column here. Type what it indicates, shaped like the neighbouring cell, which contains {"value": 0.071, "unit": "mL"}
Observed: {"value": 350, "unit": "mL"}
